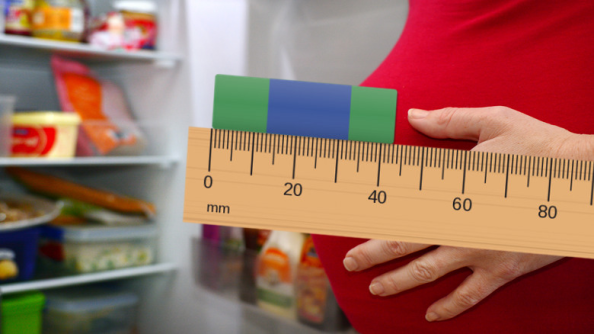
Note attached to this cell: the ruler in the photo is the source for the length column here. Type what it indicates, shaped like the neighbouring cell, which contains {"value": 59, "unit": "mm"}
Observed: {"value": 43, "unit": "mm"}
